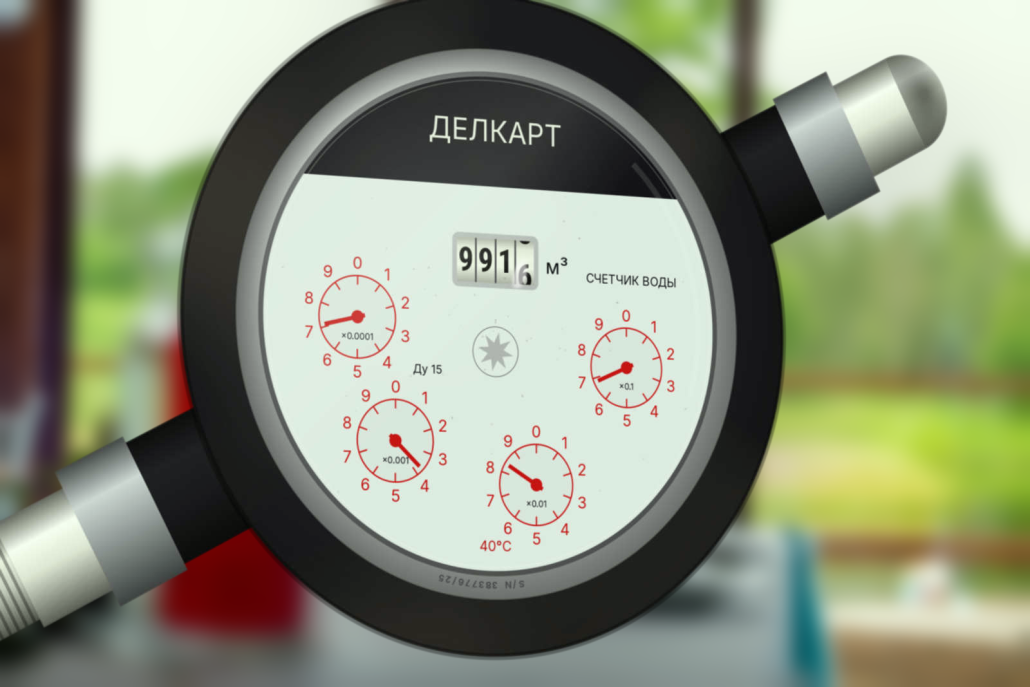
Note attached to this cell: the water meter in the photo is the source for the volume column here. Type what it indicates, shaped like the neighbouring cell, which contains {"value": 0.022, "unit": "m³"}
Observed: {"value": 9915.6837, "unit": "m³"}
